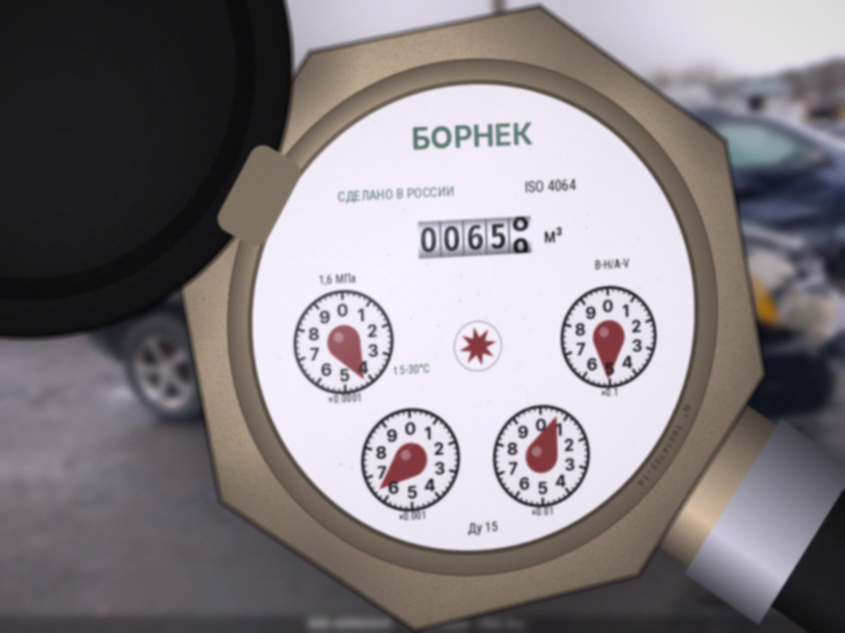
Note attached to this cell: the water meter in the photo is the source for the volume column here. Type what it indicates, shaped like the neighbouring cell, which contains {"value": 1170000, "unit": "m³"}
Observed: {"value": 658.5064, "unit": "m³"}
